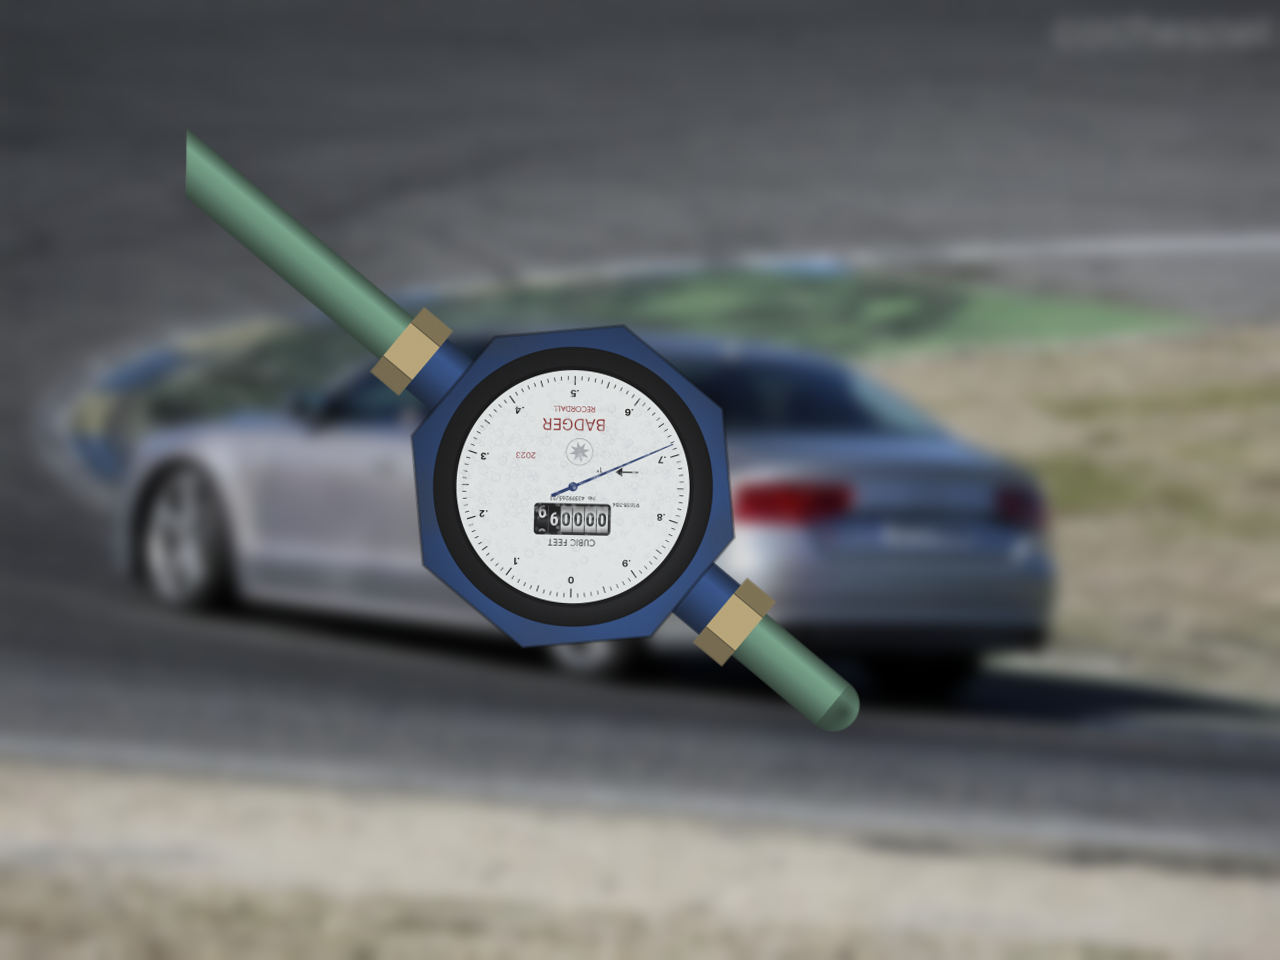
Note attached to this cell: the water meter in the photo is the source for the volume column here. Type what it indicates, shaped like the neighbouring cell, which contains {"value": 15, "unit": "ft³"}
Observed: {"value": 98.68, "unit": "ft³"}
